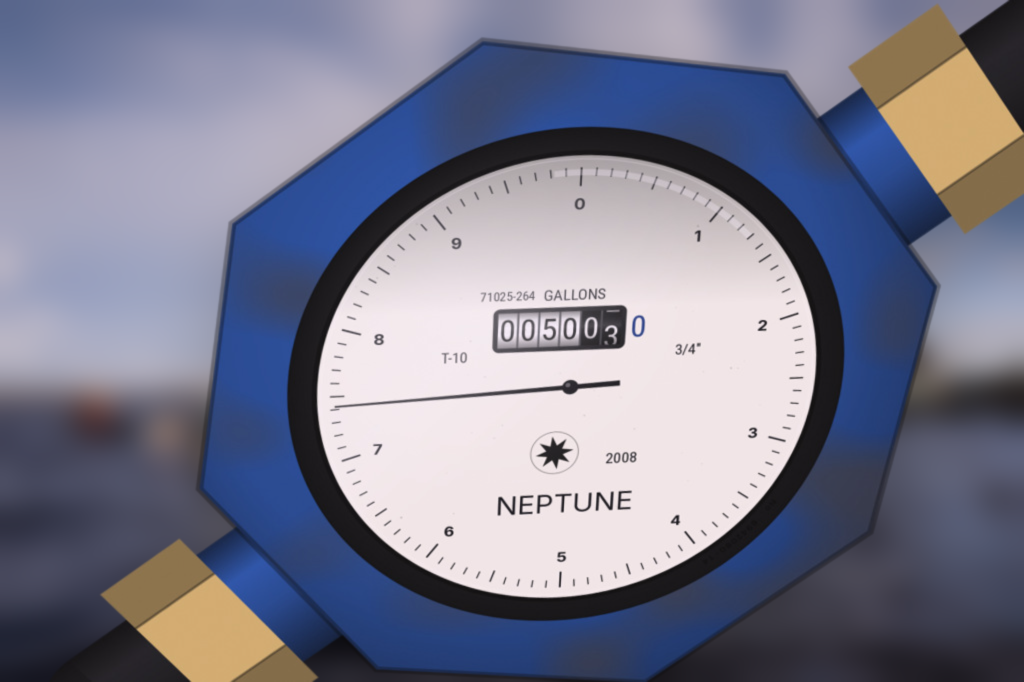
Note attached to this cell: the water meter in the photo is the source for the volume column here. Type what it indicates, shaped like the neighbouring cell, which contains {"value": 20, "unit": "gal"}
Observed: {"value": 50027.4, "unit": "gal"}
